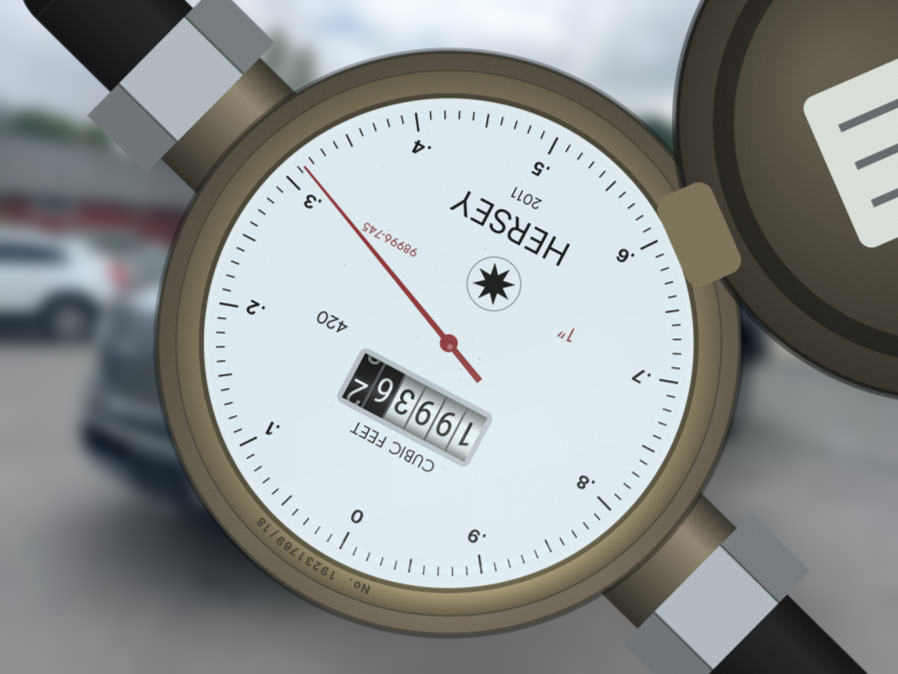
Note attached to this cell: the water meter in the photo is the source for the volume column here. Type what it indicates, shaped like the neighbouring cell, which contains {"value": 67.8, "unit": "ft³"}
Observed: {"value": 199362.31, "unit": "ft³"}
